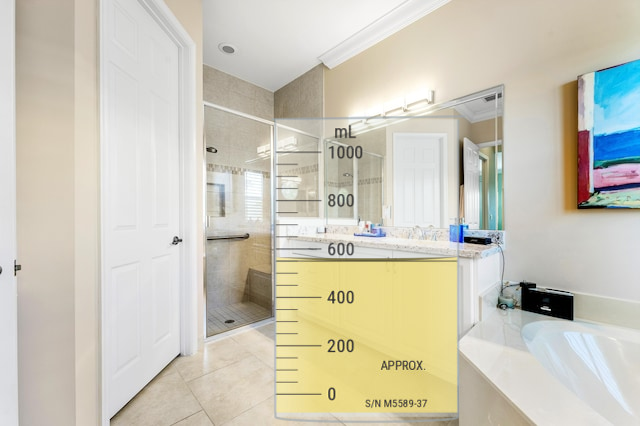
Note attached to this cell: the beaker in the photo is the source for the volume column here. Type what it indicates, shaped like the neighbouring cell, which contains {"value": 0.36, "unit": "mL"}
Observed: {"value": 550, "unit": "mL"}
